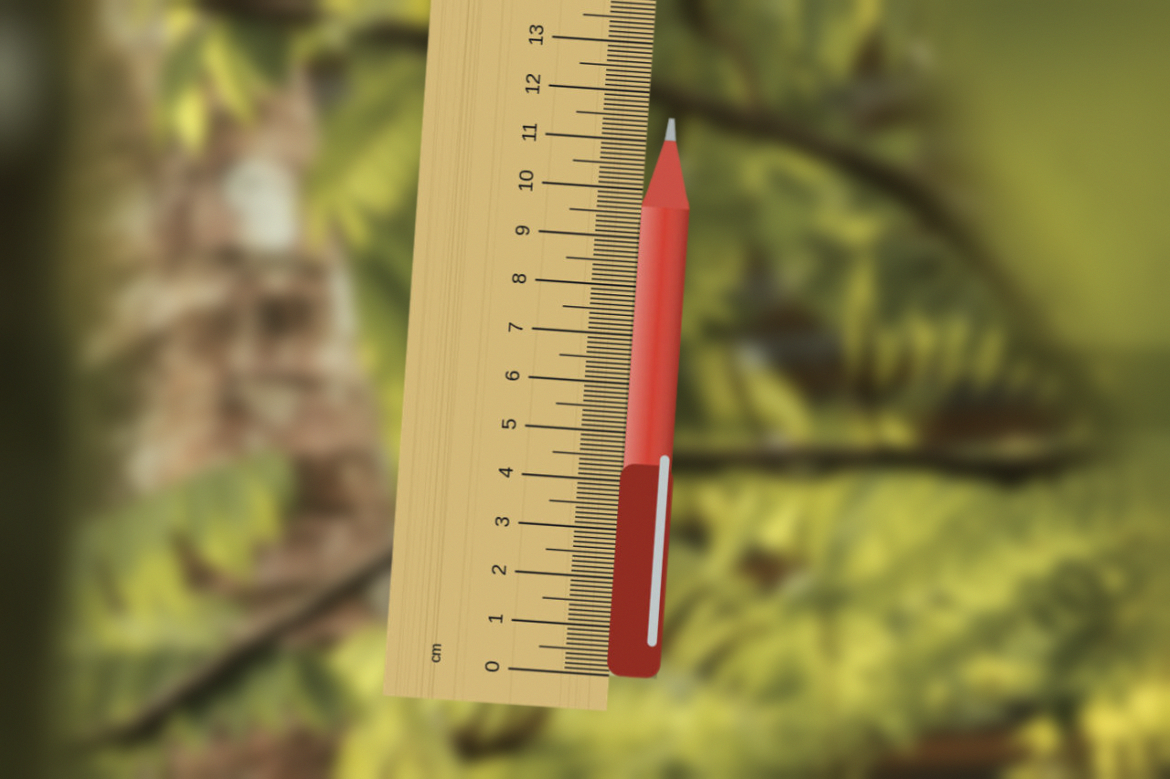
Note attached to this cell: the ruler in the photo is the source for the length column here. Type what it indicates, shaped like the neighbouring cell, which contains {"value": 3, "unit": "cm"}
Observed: {"value": 11.5, "unit": "cm"}
